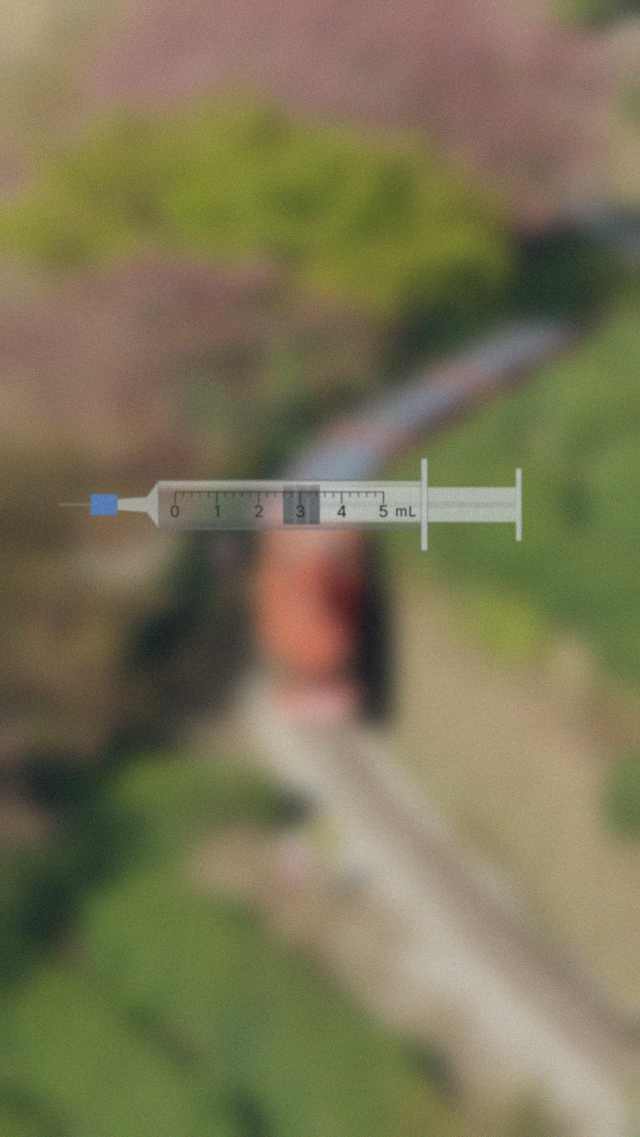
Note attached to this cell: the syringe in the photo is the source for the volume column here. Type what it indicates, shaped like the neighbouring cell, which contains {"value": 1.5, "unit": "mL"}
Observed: {"value": 2.6, "unit": "mL"}
